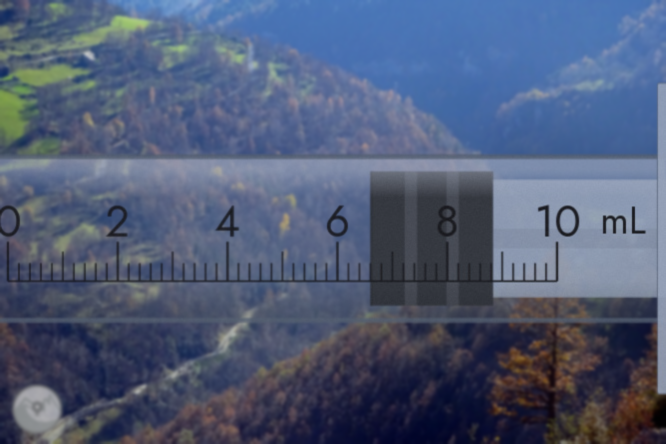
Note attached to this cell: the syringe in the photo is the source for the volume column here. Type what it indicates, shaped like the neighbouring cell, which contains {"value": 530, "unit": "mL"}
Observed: {"value": 6.6, "unit": "mL"}
